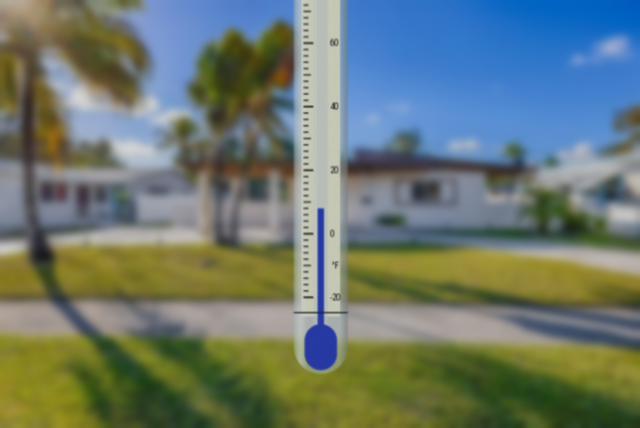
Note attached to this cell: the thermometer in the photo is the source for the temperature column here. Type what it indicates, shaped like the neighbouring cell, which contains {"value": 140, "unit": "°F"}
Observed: {"value": 8, "unit": "°F"}
